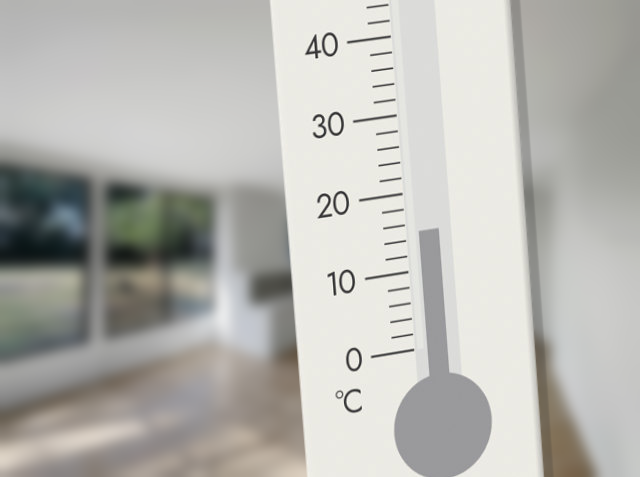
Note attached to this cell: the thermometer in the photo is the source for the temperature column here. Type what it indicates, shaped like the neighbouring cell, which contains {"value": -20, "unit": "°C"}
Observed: {"value": 15, "unit": "°C"}
